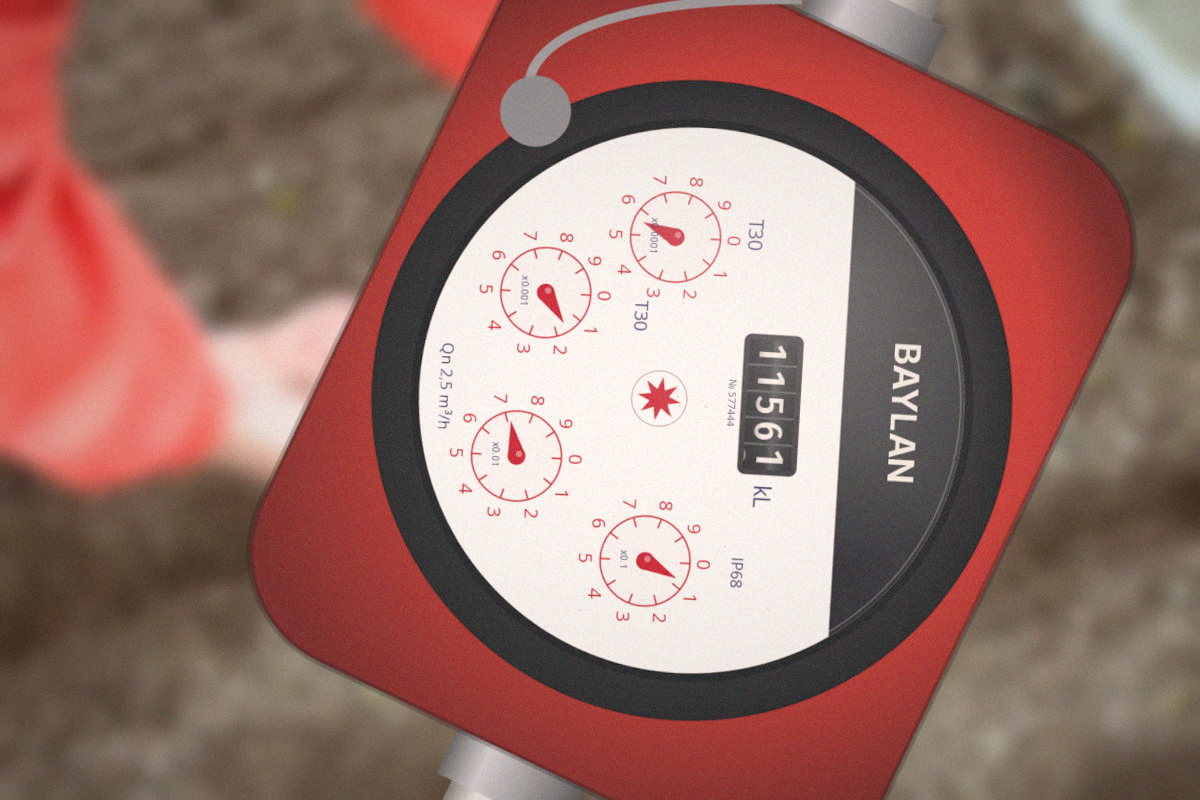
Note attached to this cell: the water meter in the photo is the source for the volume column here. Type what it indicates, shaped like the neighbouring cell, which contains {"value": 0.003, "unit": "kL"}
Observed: {"value": 11561.0715, "unit": "kL"}
